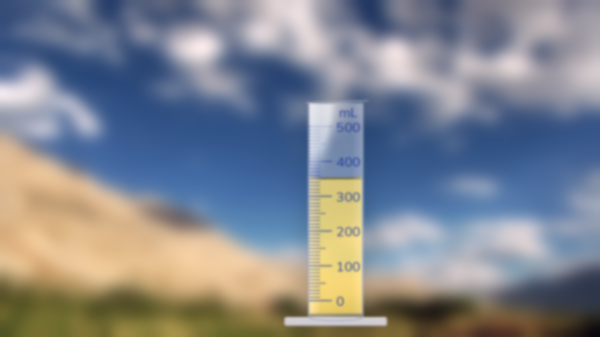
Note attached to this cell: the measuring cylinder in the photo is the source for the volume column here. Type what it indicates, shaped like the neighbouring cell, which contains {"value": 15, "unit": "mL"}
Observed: {"value": 350, "unit": "mL"}
